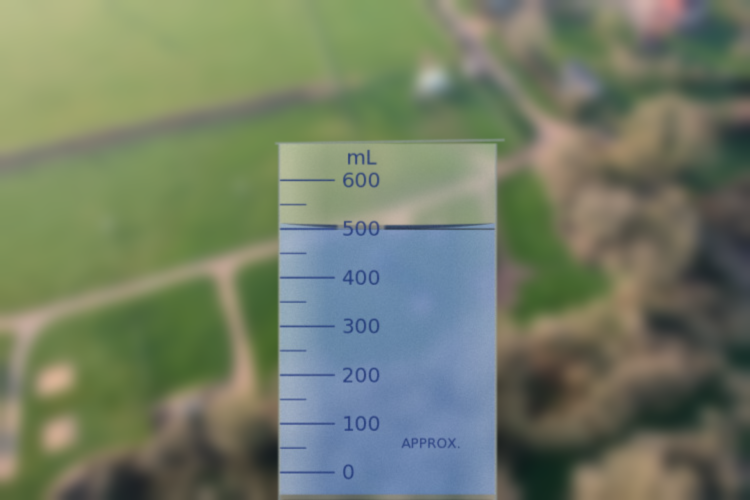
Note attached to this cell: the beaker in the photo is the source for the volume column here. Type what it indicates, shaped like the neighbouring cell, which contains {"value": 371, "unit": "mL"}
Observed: {"value": 500, "unit": "mL"}
